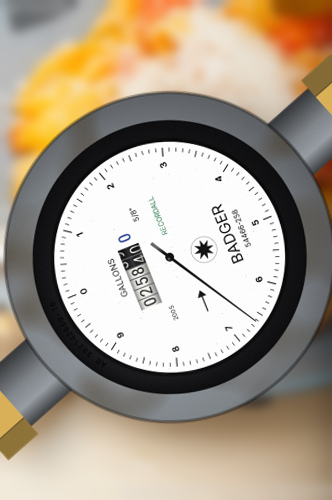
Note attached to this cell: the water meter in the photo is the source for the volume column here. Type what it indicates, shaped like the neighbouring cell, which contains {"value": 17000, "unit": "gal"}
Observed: {"value": 258396.6, "unit": "gal"}
